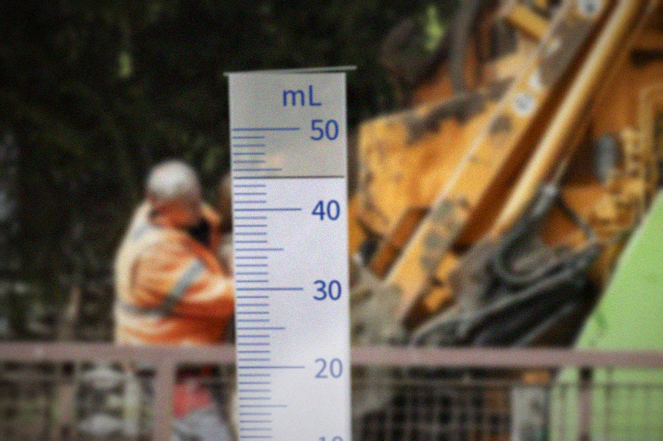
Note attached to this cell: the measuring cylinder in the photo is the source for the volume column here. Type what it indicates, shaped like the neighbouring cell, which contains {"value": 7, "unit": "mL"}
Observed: {"value": 44, "unit": "mL"}
